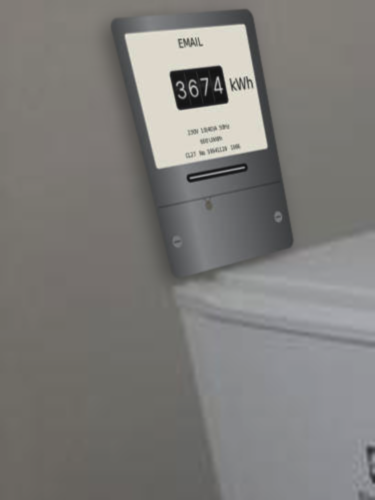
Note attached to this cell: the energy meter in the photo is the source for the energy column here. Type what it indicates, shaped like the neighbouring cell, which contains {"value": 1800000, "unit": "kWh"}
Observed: {"value": 3674, "unit": "kWh"}
